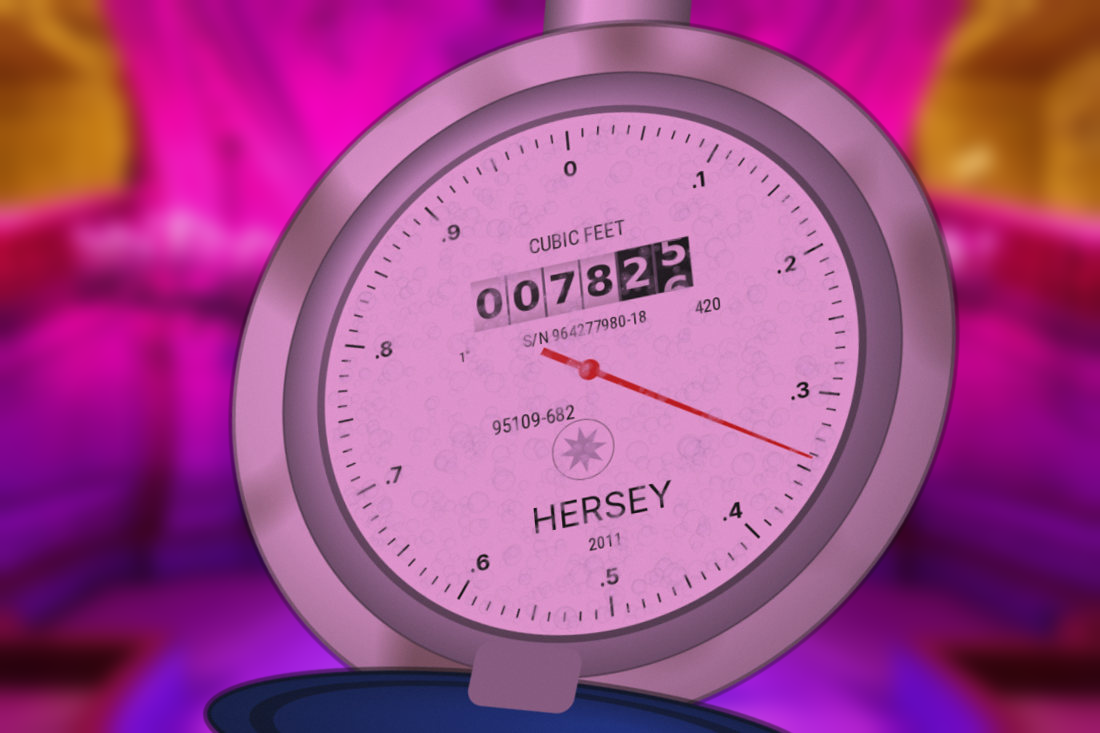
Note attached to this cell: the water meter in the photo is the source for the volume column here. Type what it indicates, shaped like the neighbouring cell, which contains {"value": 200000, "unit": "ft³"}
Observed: {"value": 7825.34, "unit": "ft³"}
